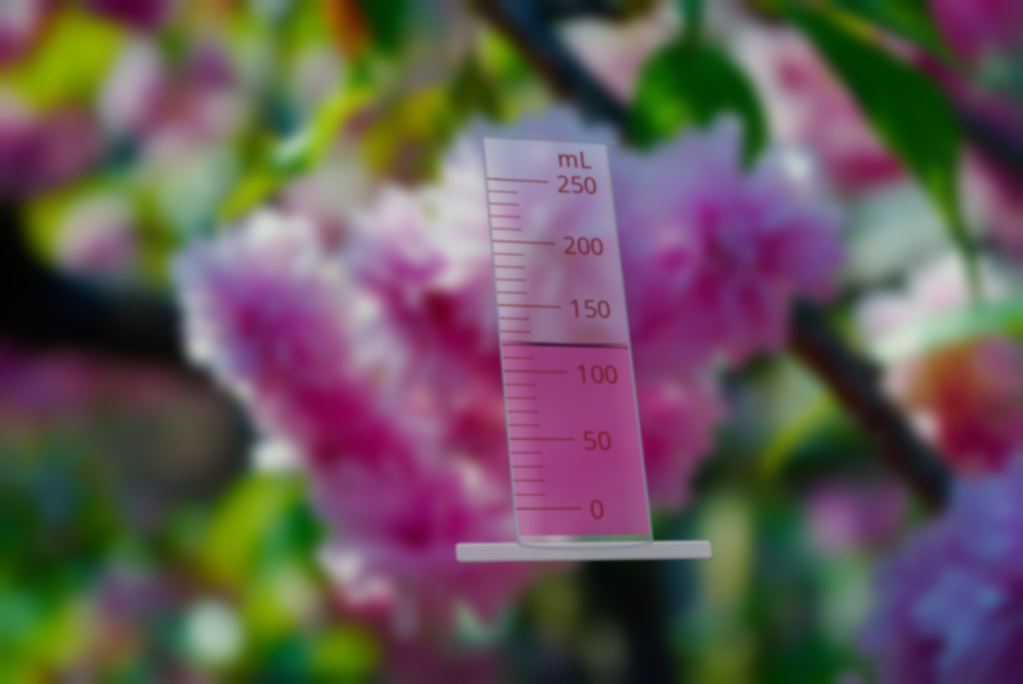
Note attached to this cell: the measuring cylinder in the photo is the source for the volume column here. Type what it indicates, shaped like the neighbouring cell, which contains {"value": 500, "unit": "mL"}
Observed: {"value": 120, "unit": "mL"}
